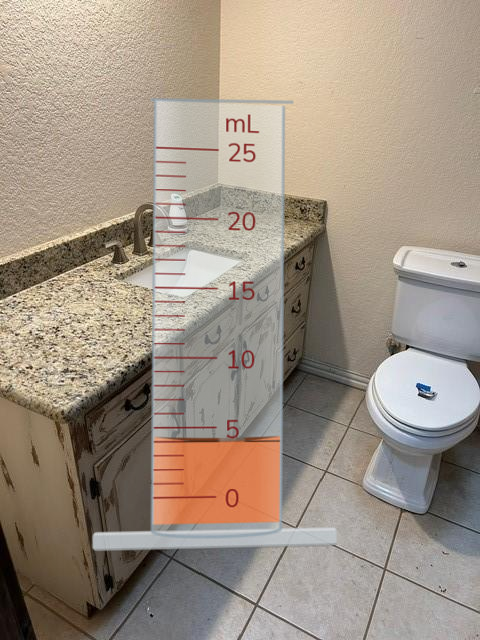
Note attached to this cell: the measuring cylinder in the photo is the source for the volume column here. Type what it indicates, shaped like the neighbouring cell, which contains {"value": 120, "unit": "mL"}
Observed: {"value": 4, "unit": "mL"}
